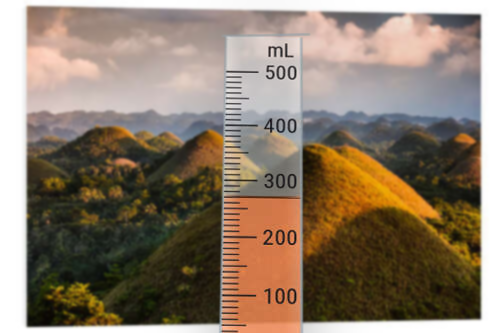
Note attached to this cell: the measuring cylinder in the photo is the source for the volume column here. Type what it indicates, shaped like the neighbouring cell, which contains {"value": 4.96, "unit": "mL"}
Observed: {"value": 270, "unit": "mL"}
